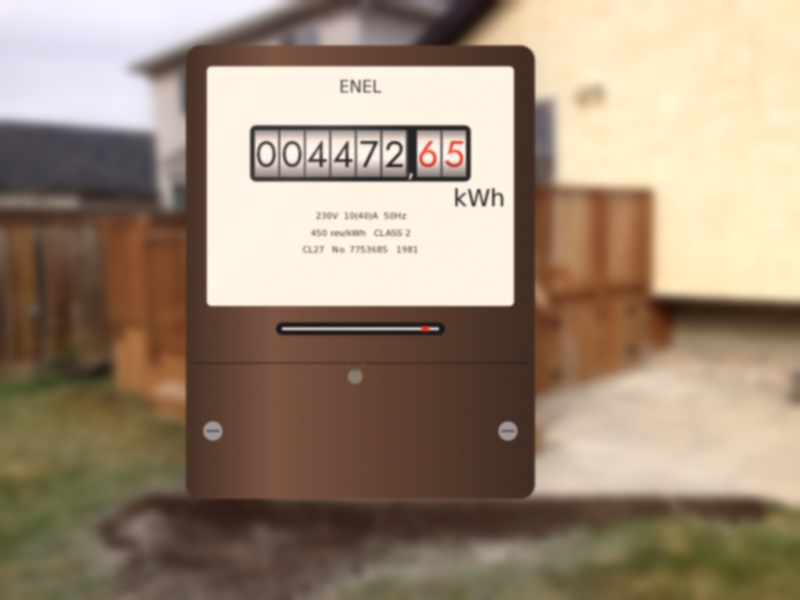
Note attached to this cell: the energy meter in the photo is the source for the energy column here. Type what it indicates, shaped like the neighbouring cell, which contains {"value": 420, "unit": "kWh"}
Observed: {"value": 4472.65, "unit": "kWh"}
